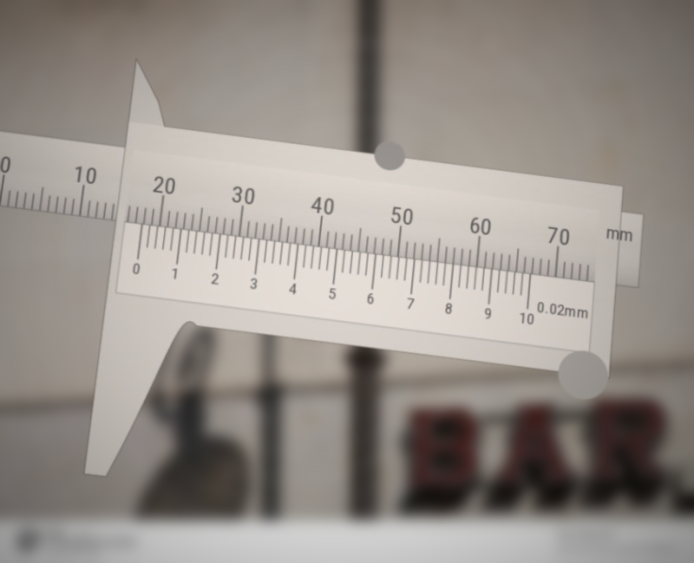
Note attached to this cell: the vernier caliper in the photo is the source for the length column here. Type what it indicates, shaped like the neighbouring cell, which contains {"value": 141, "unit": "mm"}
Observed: {"value": 17.8, "unit": "mm"}
